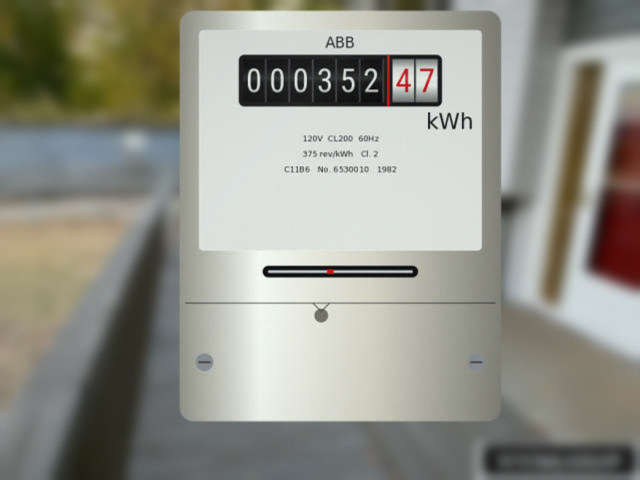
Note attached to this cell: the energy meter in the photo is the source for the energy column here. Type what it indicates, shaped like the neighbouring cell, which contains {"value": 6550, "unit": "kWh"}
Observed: {"value": 352.47, "unit": "kWh"}
